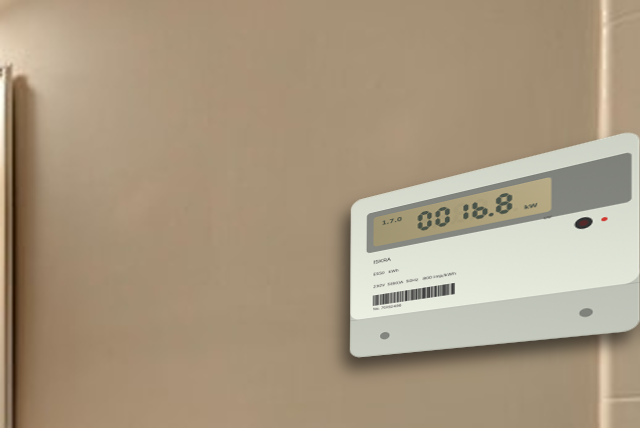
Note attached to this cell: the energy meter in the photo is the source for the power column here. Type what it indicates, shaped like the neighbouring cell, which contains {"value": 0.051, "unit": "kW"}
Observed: {"value": 16.8, "unit": "kW"}
